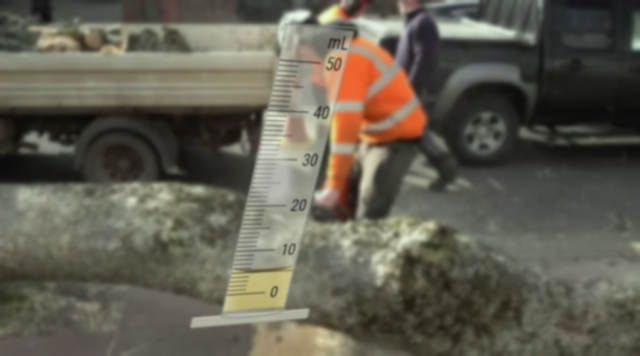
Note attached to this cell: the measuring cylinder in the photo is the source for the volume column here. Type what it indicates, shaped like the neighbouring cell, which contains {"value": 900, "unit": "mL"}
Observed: {"value": 5, "unit": "mL"}
